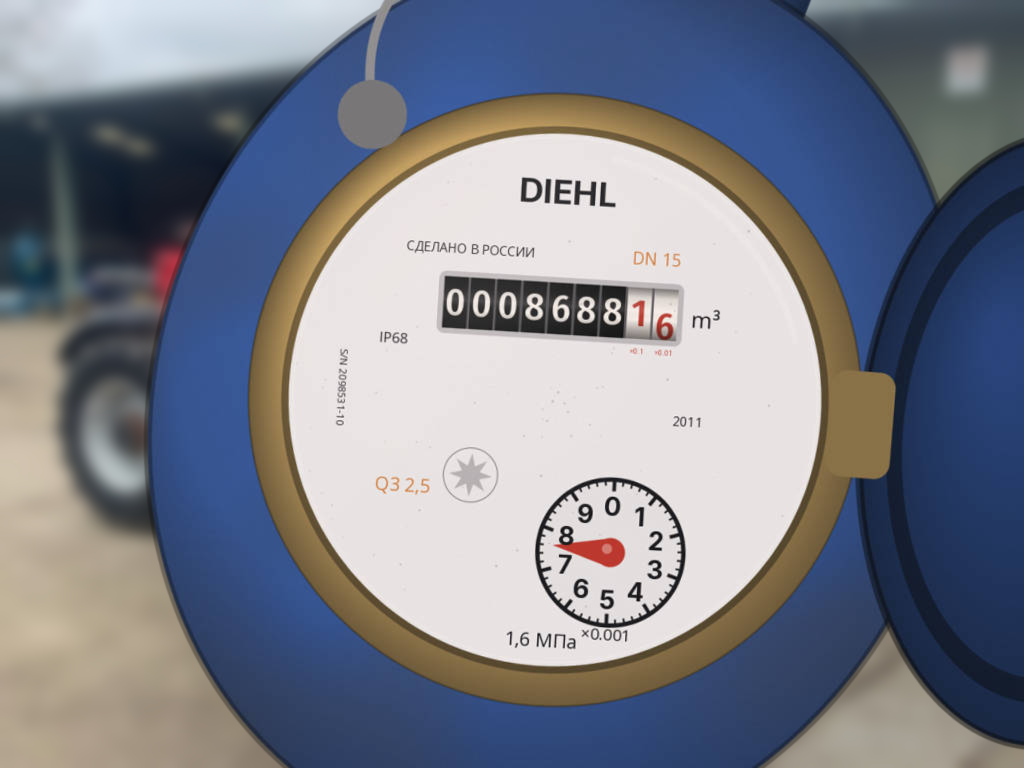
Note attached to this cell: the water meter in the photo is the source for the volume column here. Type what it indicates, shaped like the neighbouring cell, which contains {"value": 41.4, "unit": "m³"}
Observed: {"value": 8688.157, "unit": "m³"}
